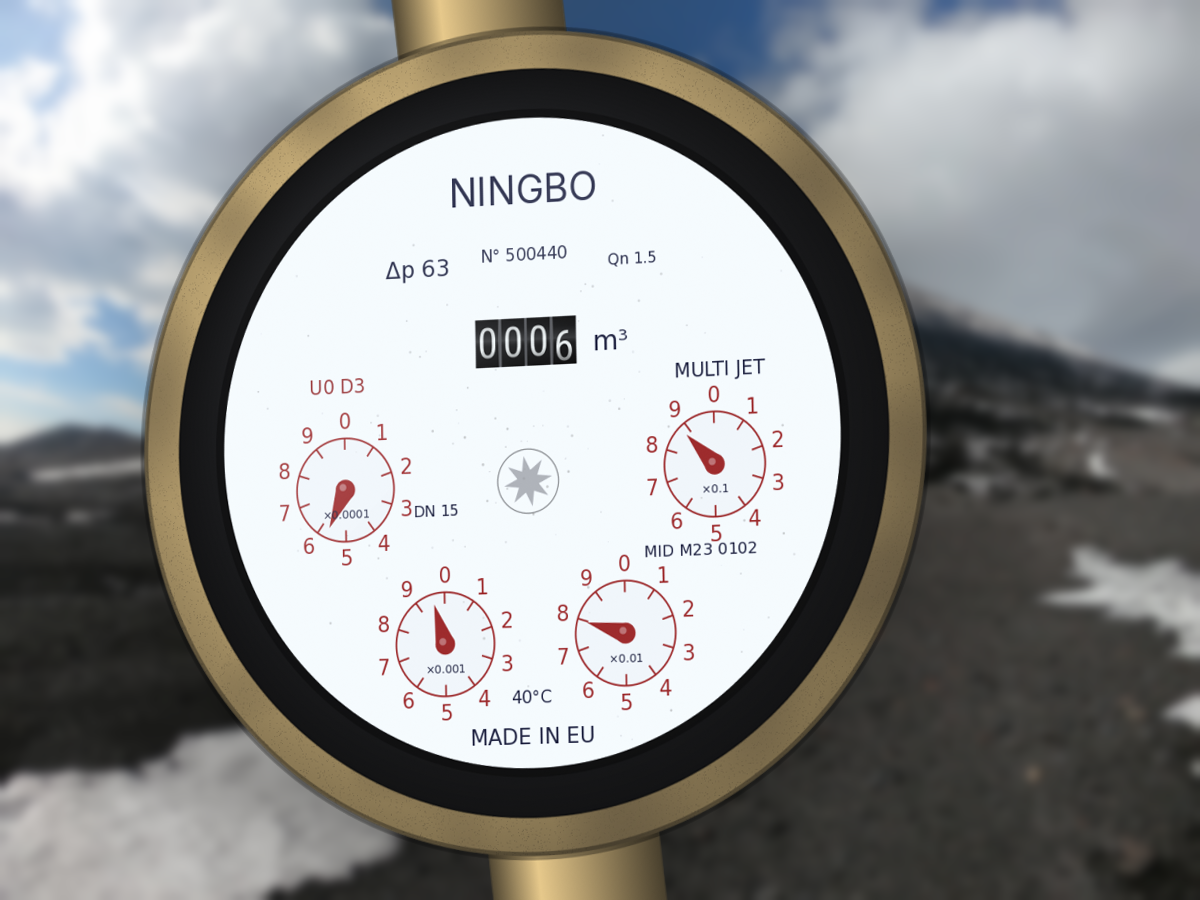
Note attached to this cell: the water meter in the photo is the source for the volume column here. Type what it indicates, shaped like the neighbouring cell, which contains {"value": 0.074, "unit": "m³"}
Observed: {"value": 5.8795, "unit": "m³"}
